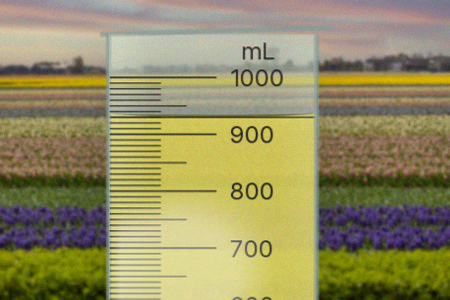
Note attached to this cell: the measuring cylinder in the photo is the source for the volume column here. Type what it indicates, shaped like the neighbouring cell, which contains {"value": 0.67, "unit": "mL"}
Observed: {"value": 930, "unit": "mL"}
